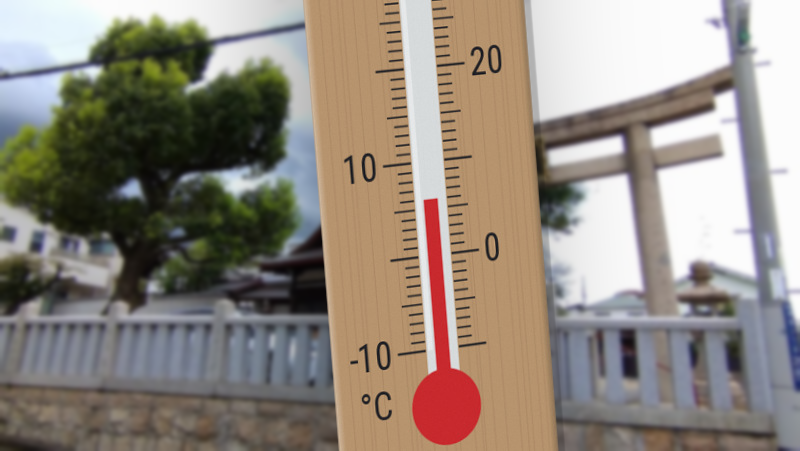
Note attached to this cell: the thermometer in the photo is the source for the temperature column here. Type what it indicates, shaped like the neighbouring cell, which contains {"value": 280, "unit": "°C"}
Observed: {"value": 6, "unit": "°C"}
